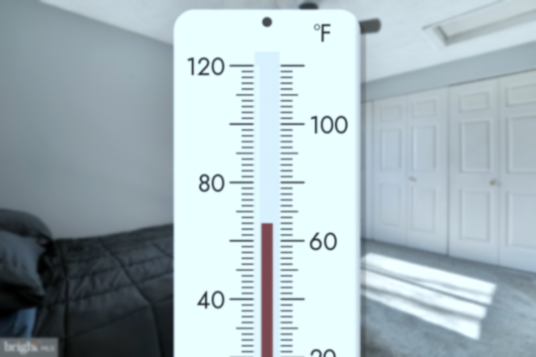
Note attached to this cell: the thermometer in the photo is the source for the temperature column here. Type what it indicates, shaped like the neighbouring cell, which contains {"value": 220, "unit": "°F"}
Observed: {"value": 66, "unit": "°F"}
